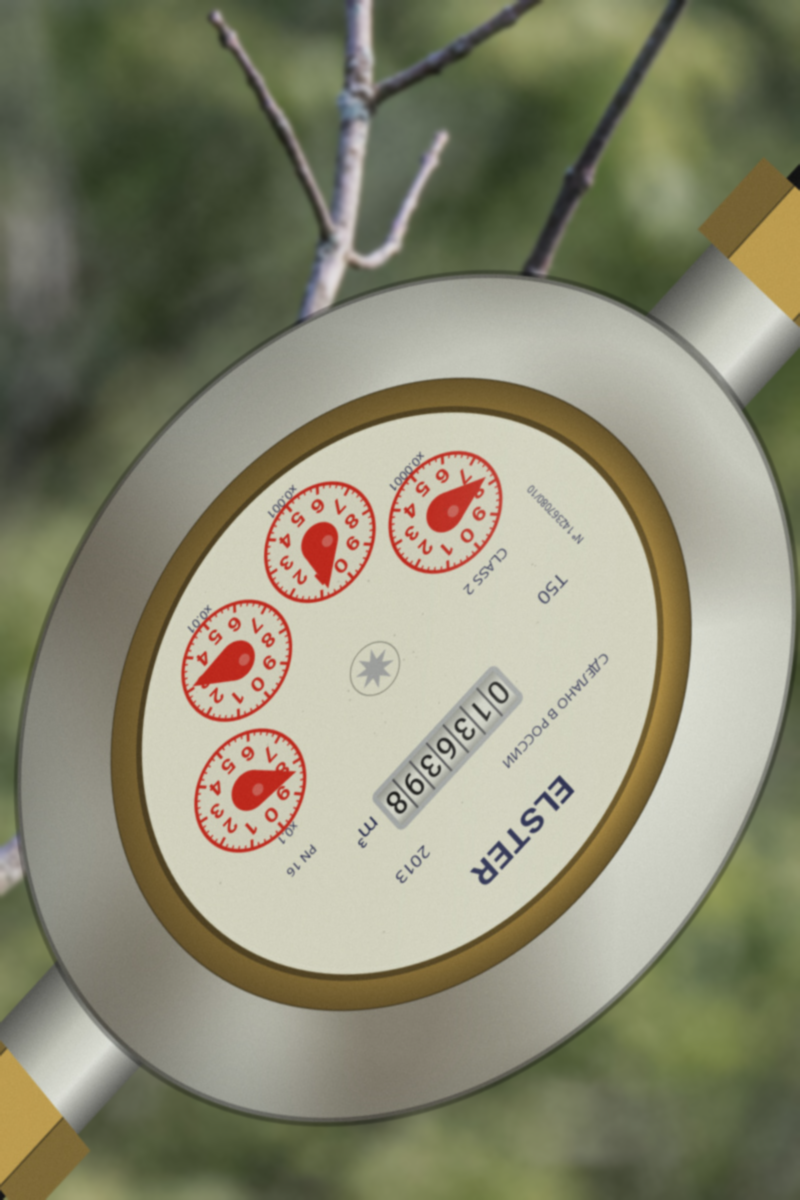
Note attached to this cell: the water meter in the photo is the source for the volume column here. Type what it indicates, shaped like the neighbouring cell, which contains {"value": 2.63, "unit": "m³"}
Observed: {"value": 136398.8307, "unit": "m³"}
